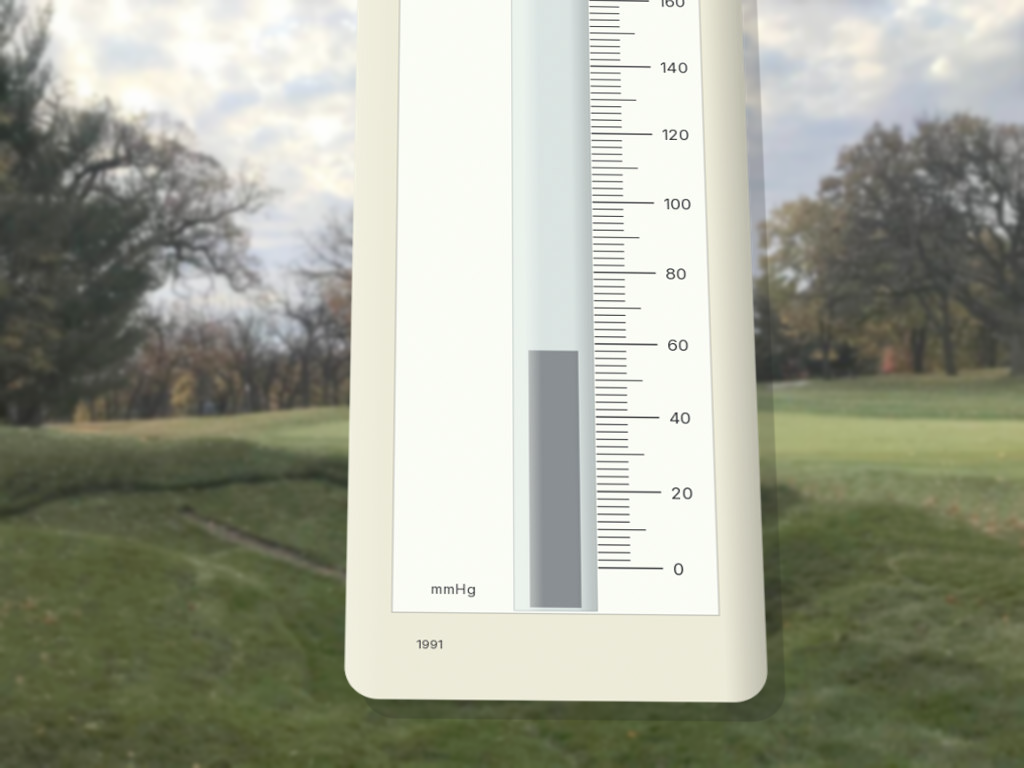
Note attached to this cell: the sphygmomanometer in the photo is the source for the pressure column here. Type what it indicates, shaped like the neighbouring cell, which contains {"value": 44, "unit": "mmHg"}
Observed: {"value": 58, "unit": "mmHg"}
